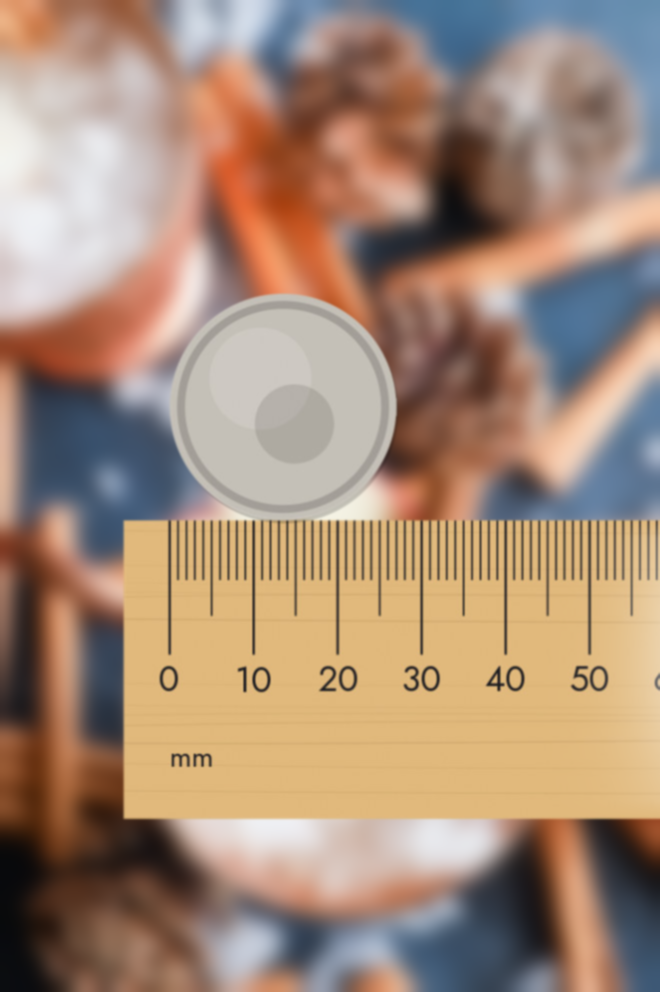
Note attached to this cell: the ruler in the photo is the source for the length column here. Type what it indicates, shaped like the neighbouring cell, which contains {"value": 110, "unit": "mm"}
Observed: {"value": 27, "unit": "mm"}
